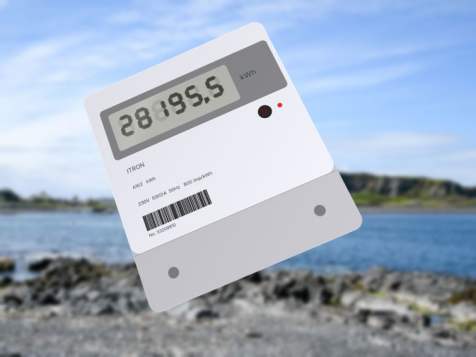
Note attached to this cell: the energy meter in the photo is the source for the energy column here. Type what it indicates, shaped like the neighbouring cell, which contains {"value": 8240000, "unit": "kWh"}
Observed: {"value": 28195.5, "unit": "kWh"}
